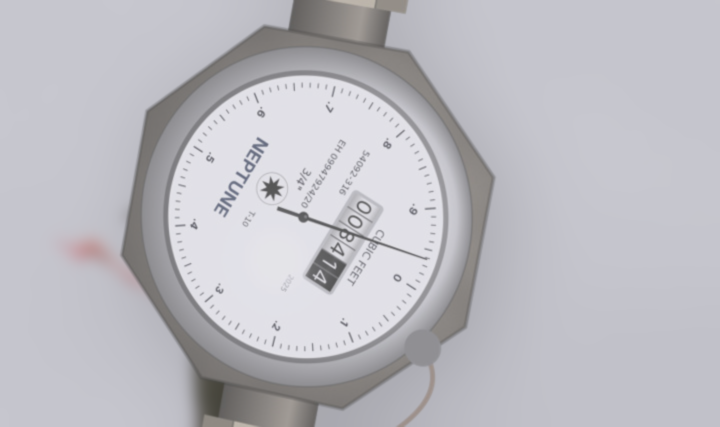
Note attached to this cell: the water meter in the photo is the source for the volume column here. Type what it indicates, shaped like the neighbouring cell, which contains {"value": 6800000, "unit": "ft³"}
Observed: {"value": 8413.96, "unit": "ft³"}
